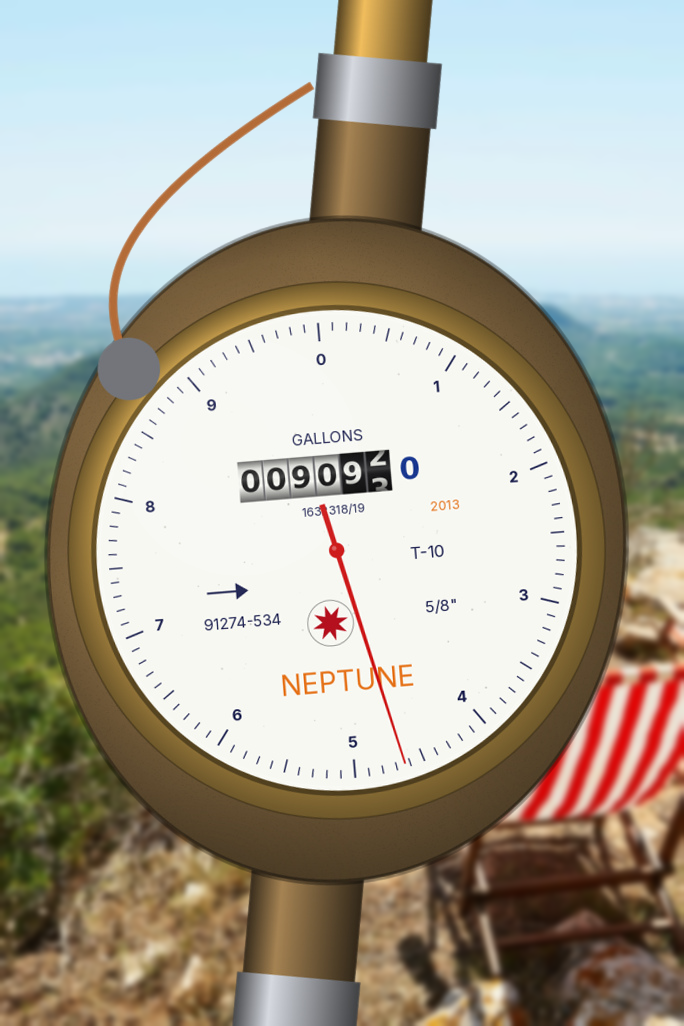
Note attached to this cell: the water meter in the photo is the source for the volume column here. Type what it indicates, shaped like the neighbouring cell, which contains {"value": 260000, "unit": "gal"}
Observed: {"value": 90924.6, "unit": "gal"}
